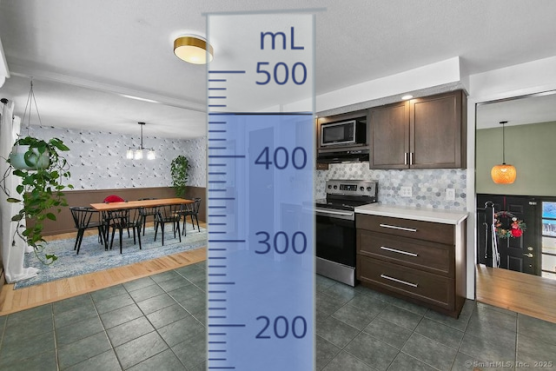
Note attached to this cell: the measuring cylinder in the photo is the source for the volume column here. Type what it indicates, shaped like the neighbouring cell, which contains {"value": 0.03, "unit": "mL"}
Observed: {"value": 450, "unit": "mL"}
